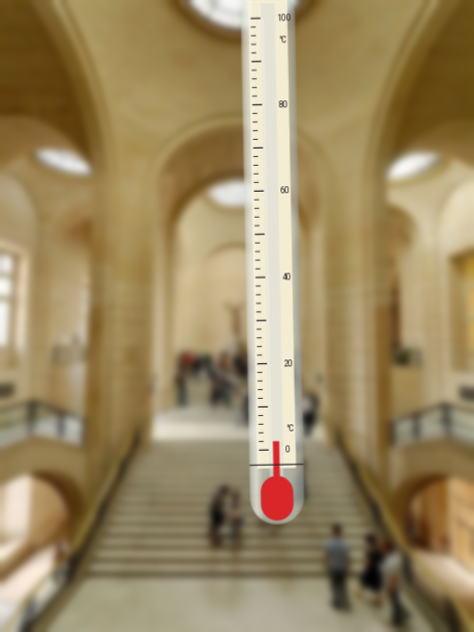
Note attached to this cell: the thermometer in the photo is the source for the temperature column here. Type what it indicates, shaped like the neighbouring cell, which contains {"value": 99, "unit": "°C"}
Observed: {"value": 2, "unit": "°C"}
